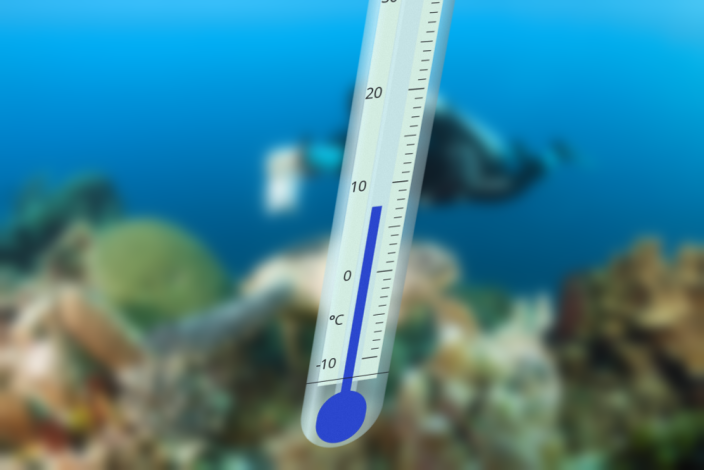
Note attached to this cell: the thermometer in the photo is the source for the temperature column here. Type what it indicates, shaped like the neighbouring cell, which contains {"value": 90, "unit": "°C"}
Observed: {"value": 7.5, "unit": "°C"}
